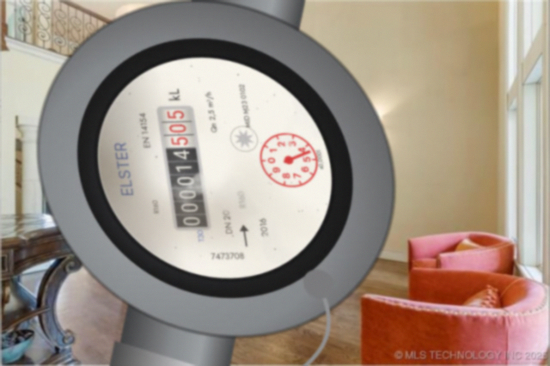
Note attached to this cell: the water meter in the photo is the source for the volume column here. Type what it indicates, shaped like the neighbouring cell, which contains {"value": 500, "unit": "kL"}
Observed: {"value": 14.5054, "unit": "kL"}
